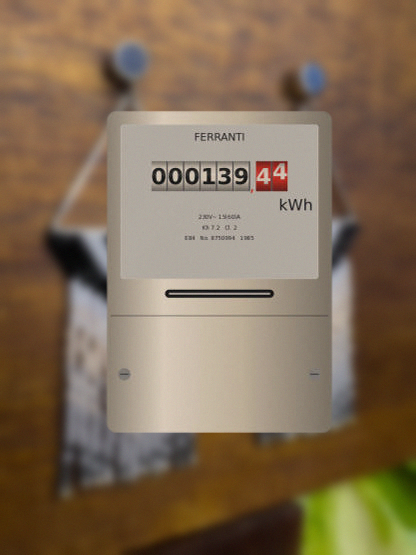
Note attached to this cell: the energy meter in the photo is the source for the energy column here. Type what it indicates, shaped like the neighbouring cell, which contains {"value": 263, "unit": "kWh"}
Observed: {"value": 139.44, "unit": "kWh"}
